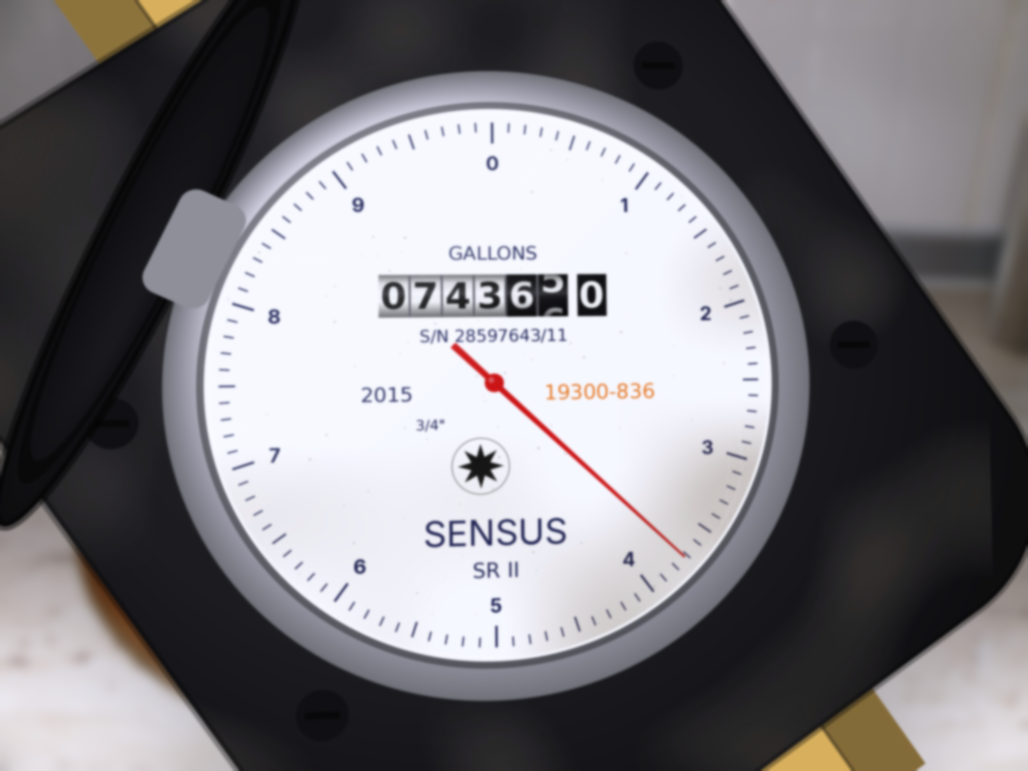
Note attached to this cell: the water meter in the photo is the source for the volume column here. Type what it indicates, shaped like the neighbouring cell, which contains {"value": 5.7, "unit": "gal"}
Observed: {"value": 743653.7, "unit": "gal"}
